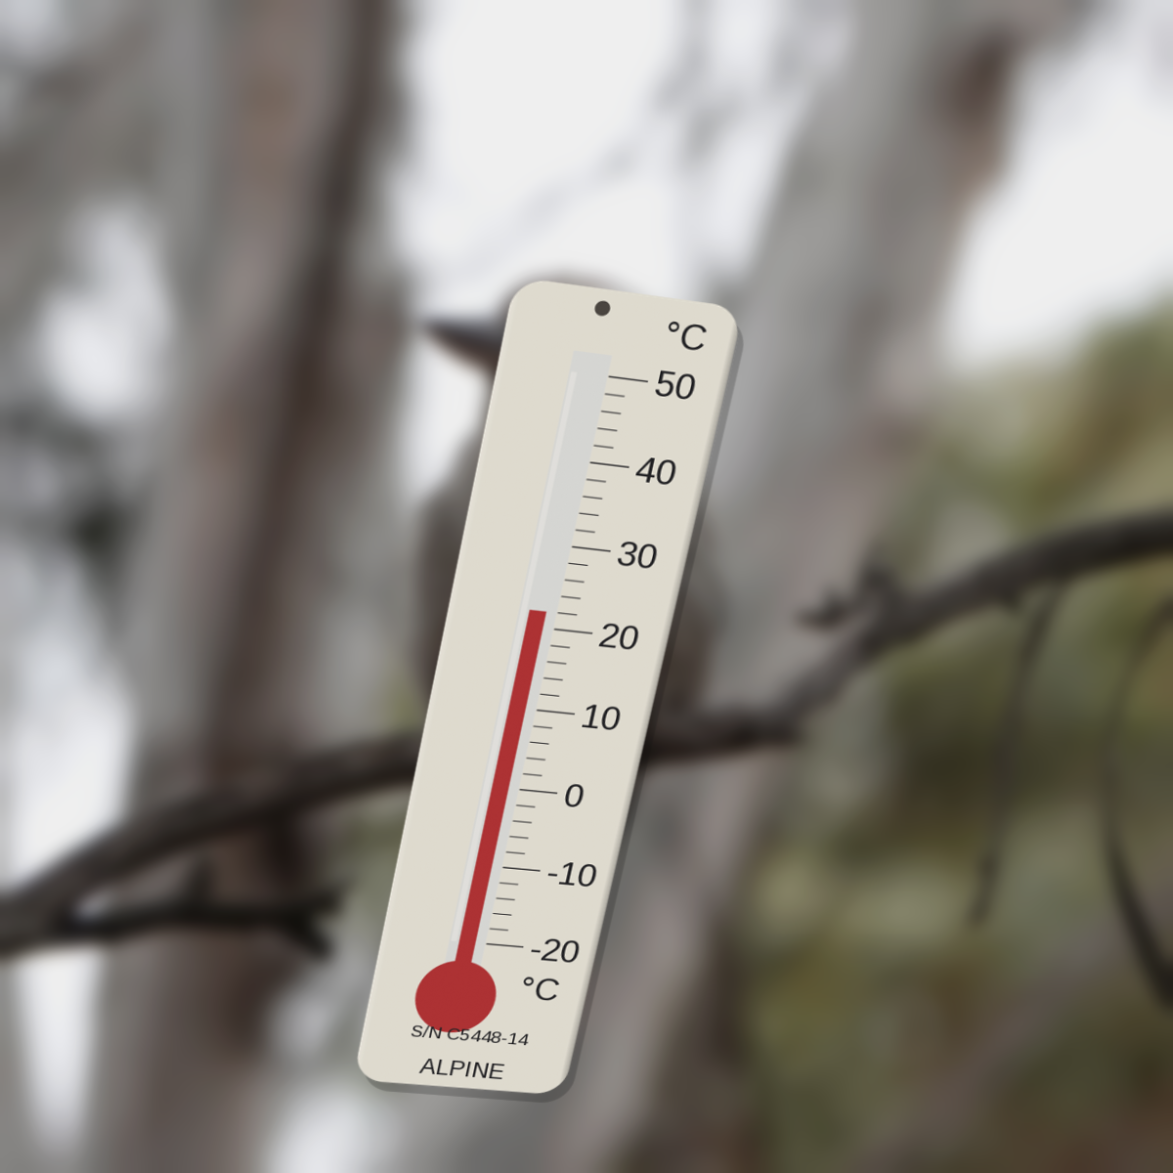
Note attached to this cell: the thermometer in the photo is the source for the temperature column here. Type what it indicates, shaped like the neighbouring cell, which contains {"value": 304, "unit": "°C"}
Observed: {"value": 22, "unit": "°C"}
